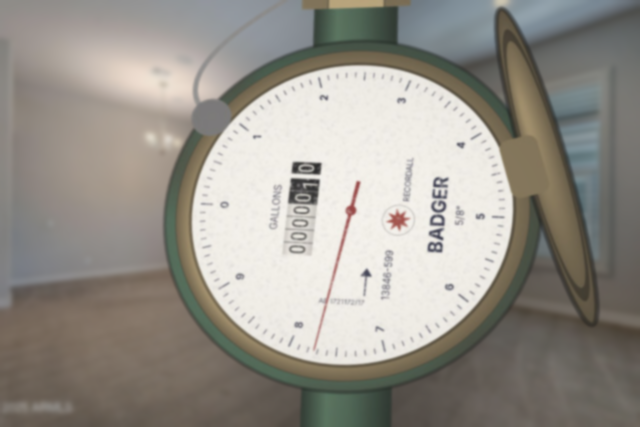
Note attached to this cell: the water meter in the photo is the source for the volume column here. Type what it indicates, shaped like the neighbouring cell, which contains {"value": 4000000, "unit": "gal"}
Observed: {"value": 7.7, "unit": "gal"}
